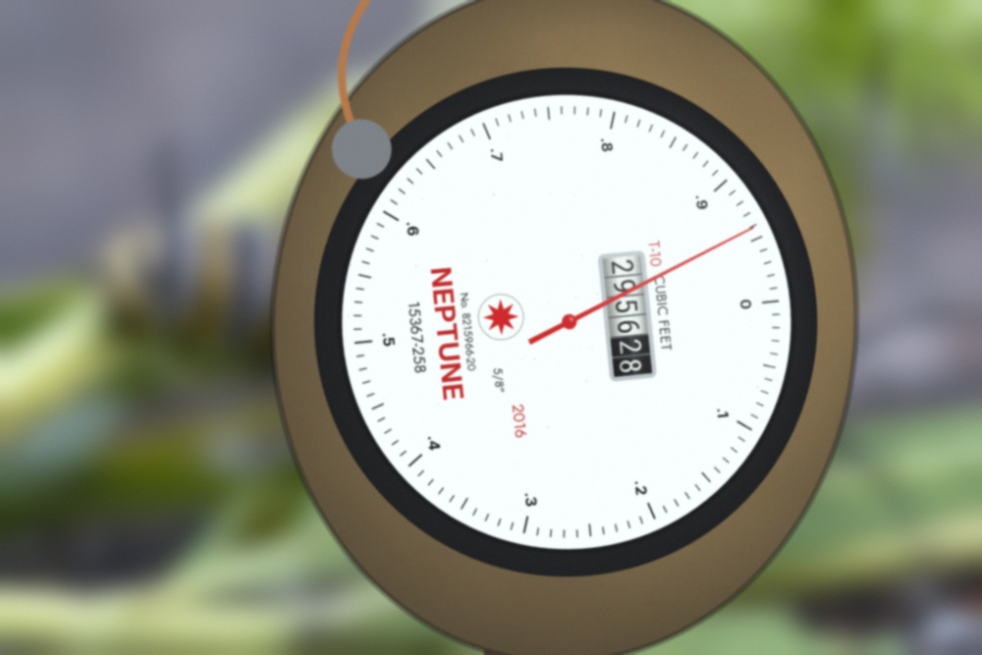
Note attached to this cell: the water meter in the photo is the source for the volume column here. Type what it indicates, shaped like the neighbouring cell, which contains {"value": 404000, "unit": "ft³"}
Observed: {"value": 295627.94, "unit": "ft³"}
